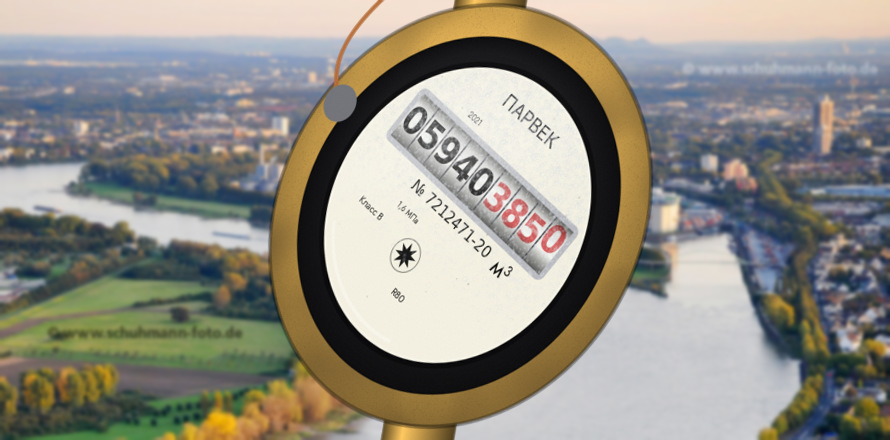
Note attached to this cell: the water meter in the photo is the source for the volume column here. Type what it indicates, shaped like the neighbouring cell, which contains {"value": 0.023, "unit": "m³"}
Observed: {"value": 5940.3850, "unit": "m³"}
